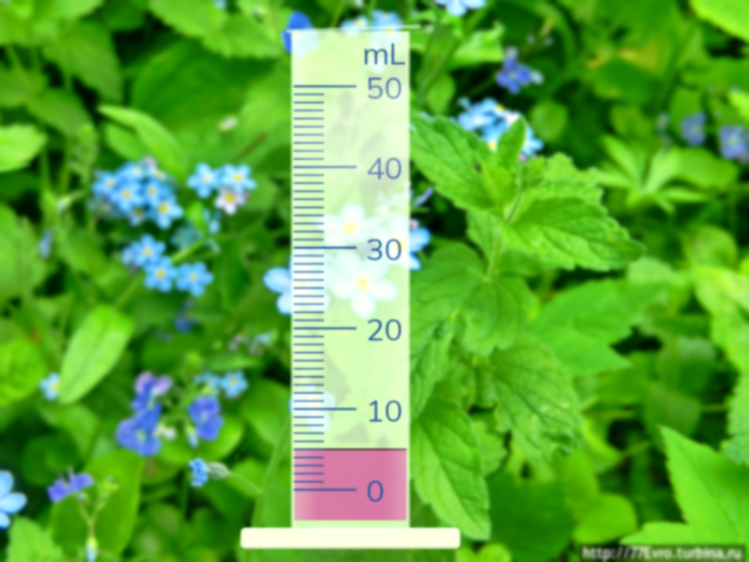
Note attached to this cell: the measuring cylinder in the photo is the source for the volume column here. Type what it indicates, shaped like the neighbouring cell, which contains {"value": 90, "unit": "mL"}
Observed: {"value": 5, "unit": "mL"}
